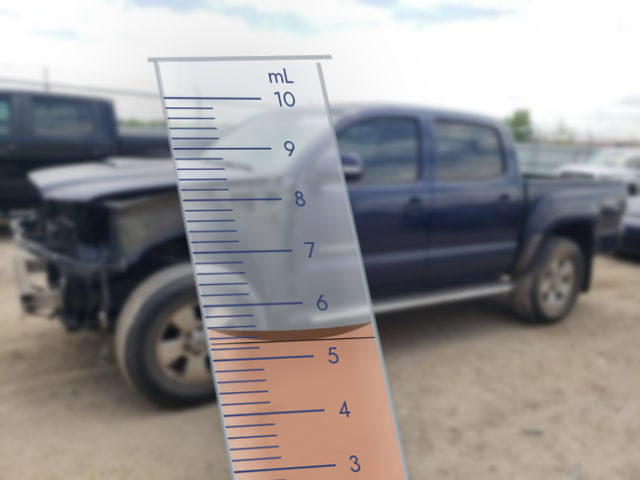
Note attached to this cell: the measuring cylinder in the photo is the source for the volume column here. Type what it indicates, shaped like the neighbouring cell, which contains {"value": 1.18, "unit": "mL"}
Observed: {"value": 5.3, "unit": "mL"}
